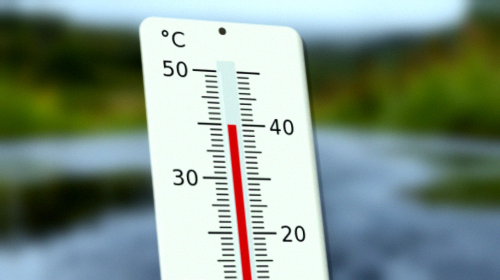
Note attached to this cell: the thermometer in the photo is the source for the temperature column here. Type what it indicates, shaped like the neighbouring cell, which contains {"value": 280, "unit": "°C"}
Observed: {"value": 40, "unit": "°C"}
